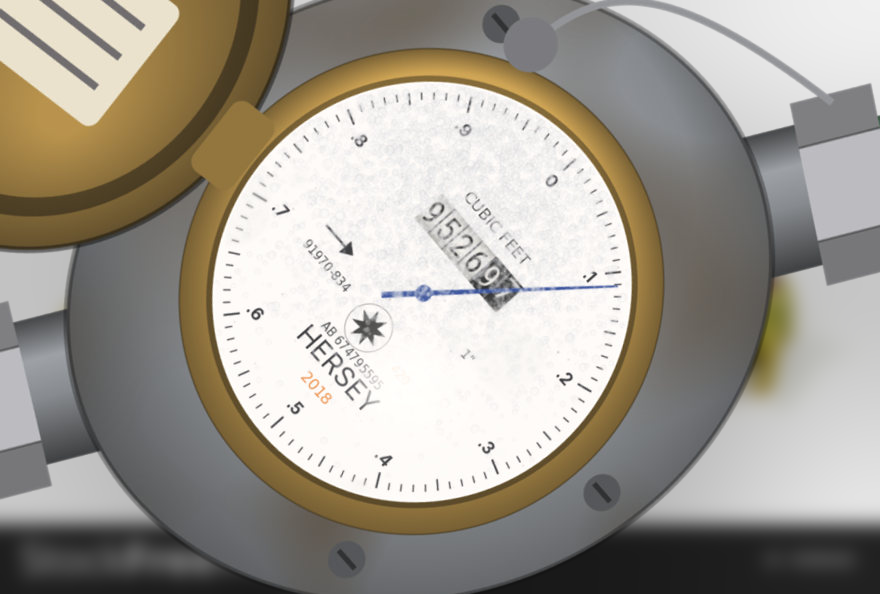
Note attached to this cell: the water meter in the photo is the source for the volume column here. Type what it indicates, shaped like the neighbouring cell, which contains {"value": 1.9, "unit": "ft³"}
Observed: {"value": 952697.11, "unit": "ft³"}
